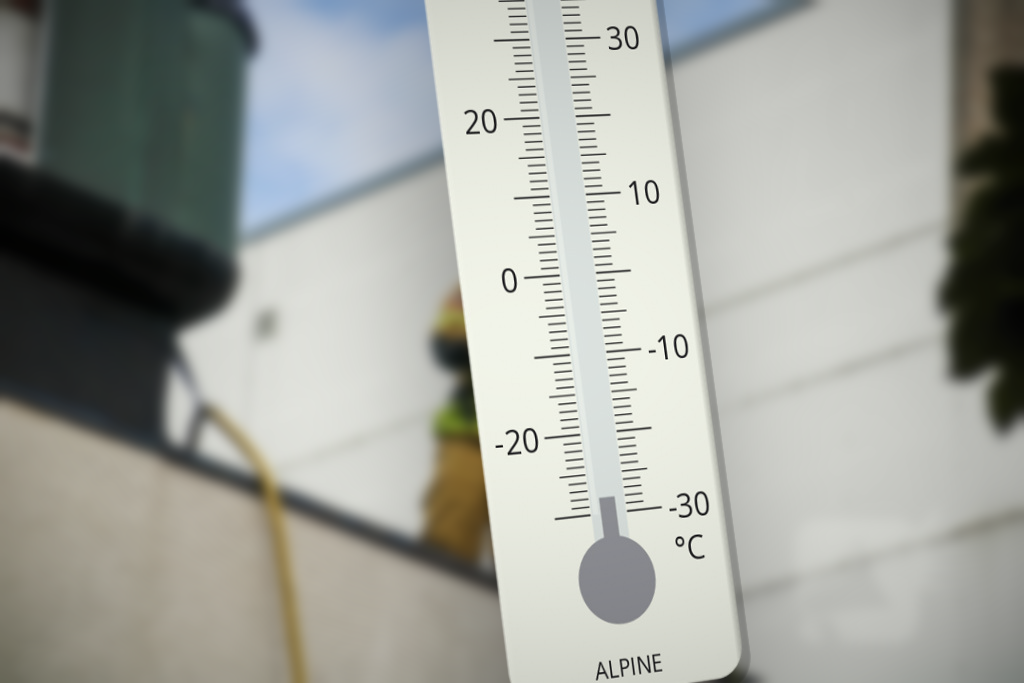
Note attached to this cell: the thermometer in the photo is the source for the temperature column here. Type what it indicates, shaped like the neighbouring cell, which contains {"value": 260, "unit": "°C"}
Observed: {"value": -28, "unit": "°C"}
